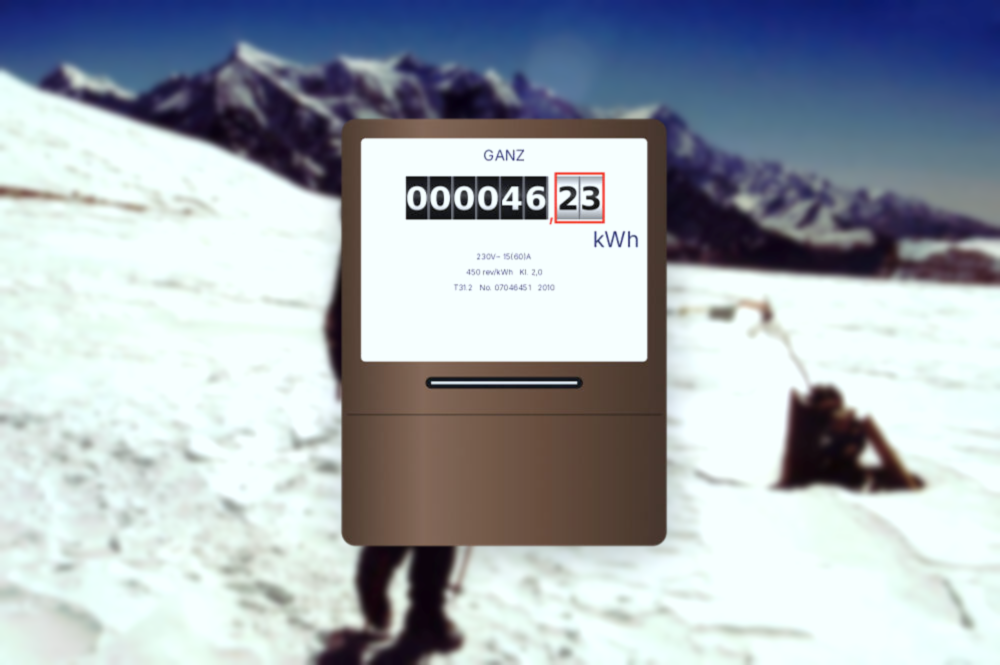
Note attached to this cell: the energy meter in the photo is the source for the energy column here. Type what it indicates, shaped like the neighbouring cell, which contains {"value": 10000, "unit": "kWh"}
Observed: {"value": 46.23, "unit": "kWh"}
